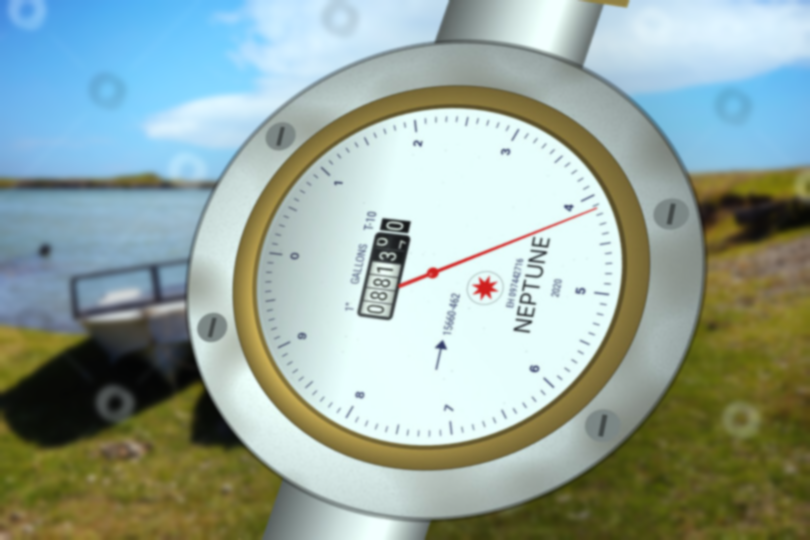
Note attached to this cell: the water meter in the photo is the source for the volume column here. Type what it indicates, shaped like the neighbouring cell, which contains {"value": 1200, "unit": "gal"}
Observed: {"value": 881364.1, "unit": "gal"}
